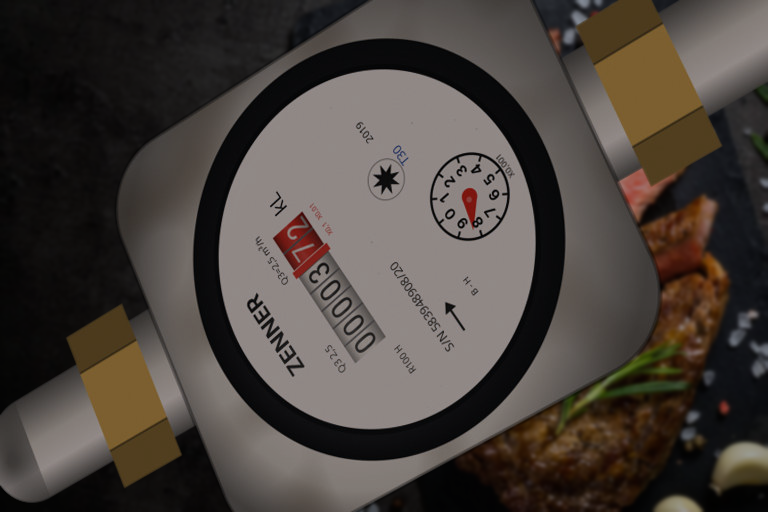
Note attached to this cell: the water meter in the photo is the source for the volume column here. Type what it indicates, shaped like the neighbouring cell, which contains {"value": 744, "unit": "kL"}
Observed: {"value": 3.718, "unit": "kL"}
